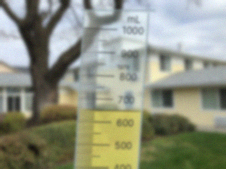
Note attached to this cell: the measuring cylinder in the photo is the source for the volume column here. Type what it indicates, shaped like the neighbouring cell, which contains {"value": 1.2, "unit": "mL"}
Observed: {"value": 650, "unit": "mL"}
